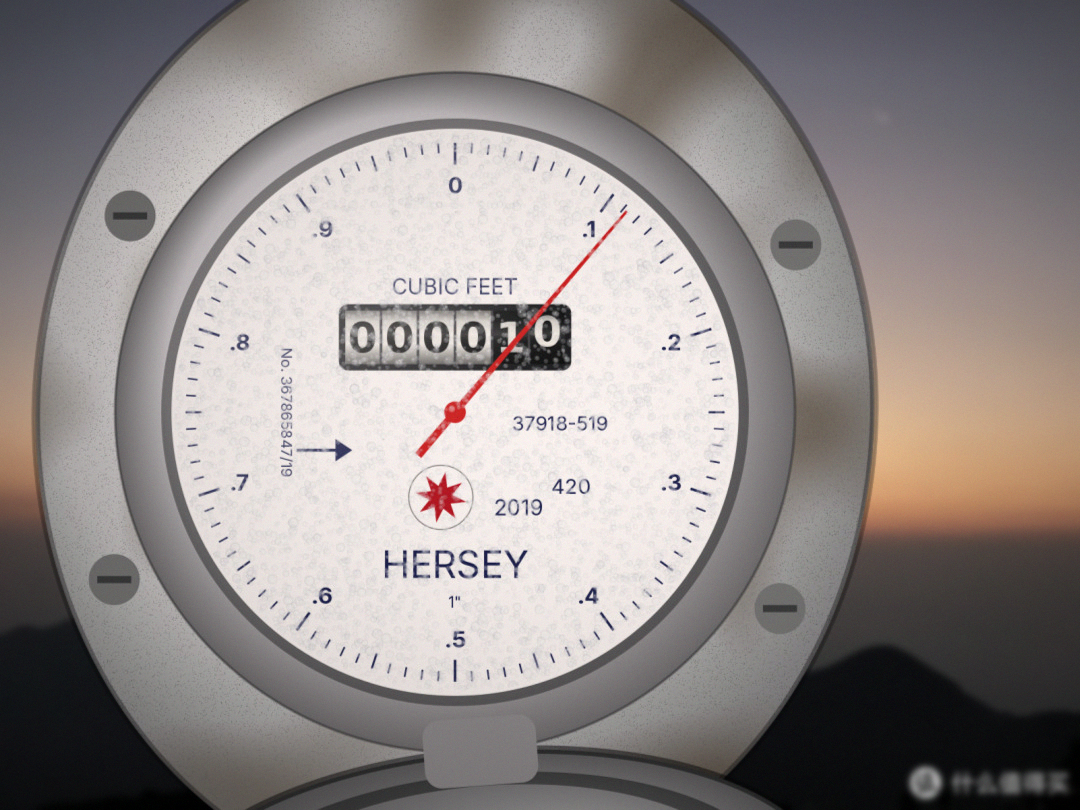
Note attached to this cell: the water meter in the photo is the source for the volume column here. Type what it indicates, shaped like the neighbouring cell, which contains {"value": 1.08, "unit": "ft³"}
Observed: {"value": 10.11, "unit": "ft³"}
